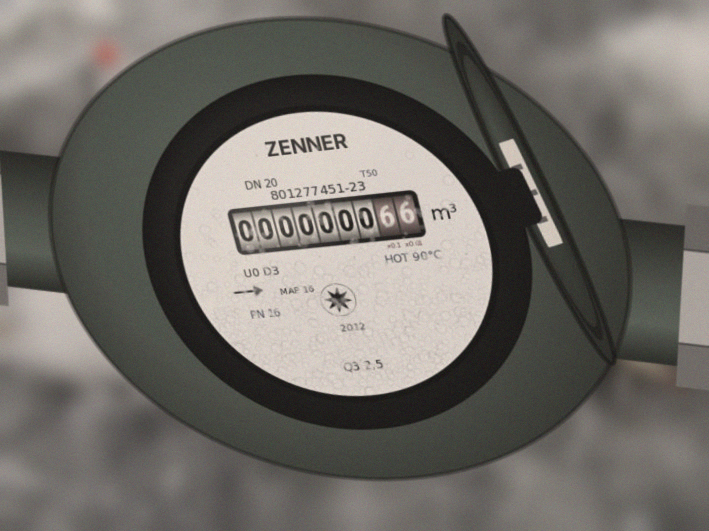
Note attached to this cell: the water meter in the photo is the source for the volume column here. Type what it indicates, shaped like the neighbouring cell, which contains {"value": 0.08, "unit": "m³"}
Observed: {"value": 0.66, "unit": "m³"}
